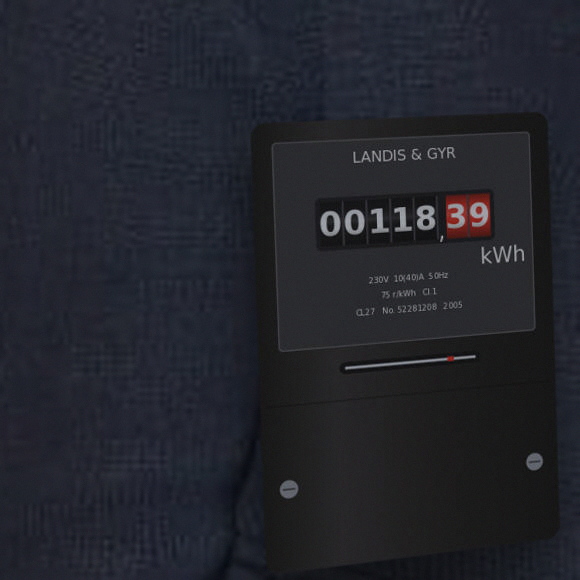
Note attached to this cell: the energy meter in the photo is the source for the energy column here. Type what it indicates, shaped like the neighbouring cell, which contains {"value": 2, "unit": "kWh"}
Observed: {"value": 118.39, "unit": "kWh"}
